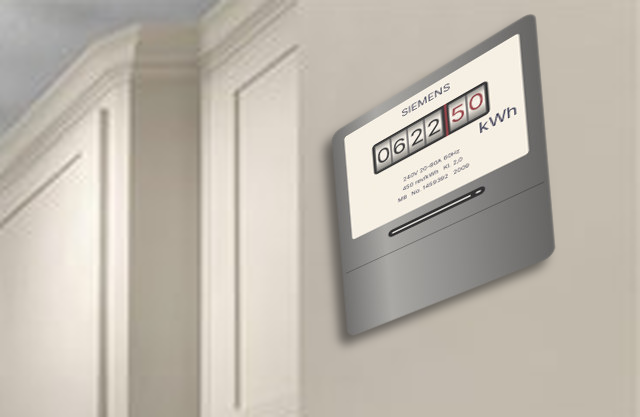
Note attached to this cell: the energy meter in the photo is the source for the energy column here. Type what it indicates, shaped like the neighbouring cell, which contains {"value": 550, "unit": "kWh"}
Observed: {"value": 622.50, "unit": "kWh"}
